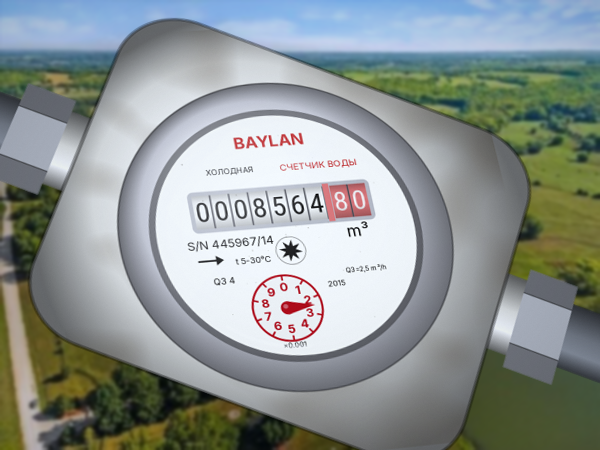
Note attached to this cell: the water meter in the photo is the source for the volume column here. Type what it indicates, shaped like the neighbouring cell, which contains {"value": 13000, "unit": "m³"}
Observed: {"value": 8564.802, "unit": "m³"}
